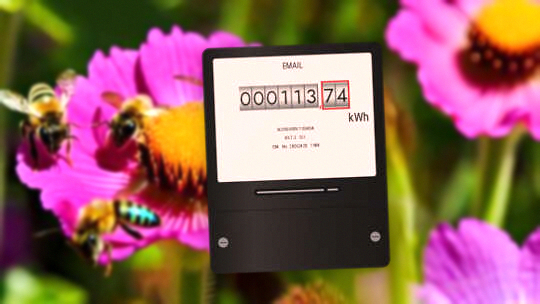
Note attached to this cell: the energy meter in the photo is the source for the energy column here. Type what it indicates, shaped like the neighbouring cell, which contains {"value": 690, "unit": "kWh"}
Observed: {"value": 113.74, "unit": "kWh"}
